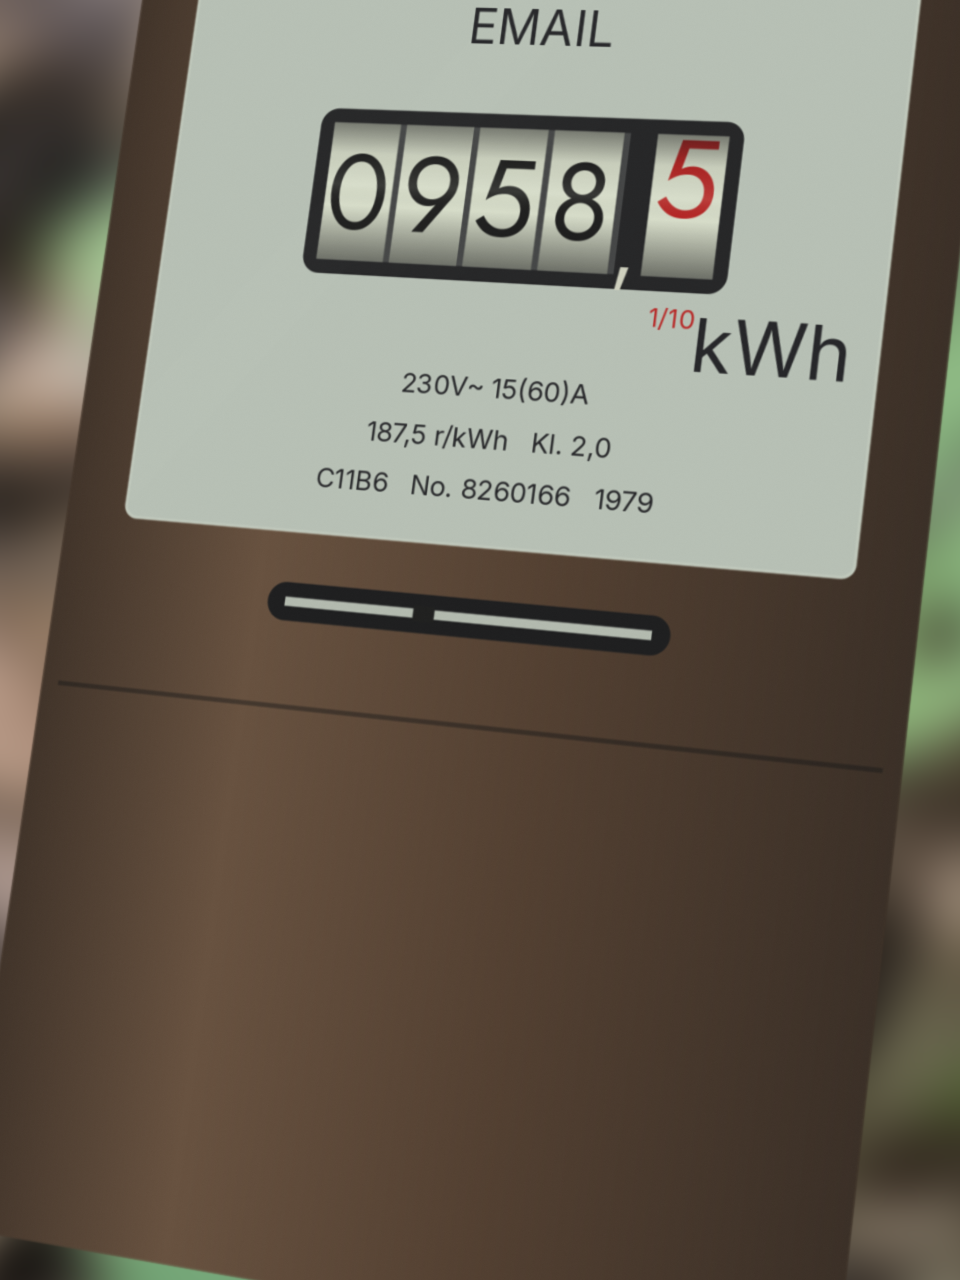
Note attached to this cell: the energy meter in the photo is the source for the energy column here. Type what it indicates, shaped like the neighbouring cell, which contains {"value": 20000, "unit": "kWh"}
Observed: {"value": 958.5, "unit": "kWh"}
